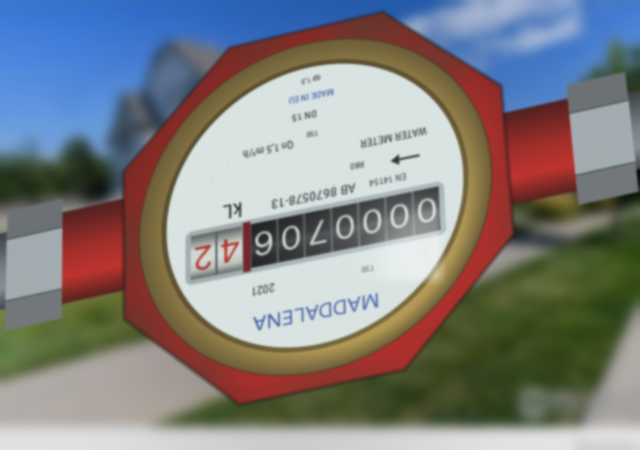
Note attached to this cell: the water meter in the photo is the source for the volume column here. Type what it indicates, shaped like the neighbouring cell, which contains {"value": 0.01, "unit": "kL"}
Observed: {"value": 706.42, "unit": "kL"}
